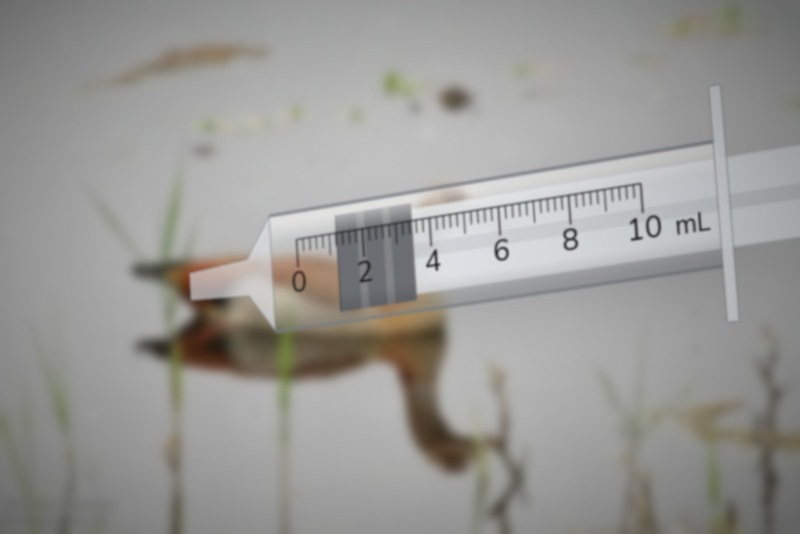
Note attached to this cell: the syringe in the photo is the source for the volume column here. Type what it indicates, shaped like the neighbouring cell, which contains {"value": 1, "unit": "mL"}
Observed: {"value": 1.2, "unit": "mL"}
